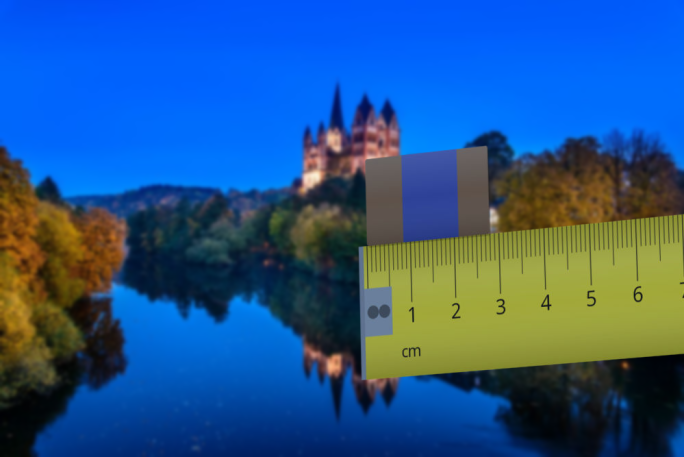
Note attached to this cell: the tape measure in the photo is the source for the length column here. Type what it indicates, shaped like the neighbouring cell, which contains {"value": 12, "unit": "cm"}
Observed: {"value": 2.8, "unit": "cm"}
